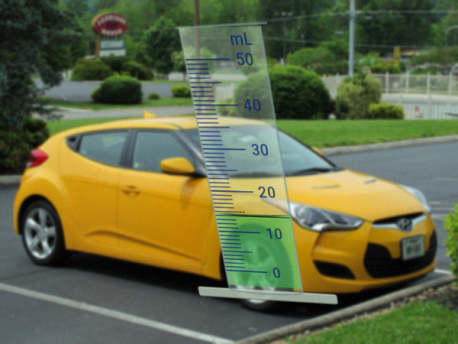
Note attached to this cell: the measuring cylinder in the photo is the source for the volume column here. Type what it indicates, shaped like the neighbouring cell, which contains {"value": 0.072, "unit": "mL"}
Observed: {"value": 14, "unit": "mL"}
